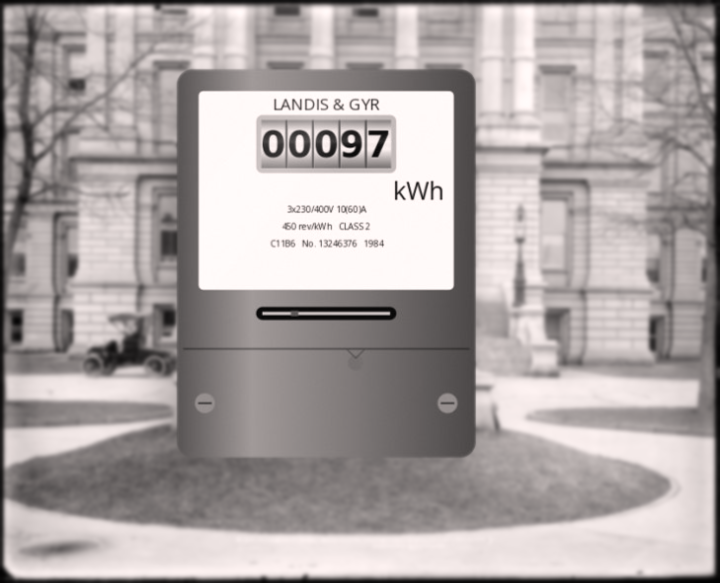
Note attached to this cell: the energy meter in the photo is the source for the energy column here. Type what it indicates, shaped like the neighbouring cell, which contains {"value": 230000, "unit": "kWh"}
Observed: {"value": 97, "unit": "kWh"}
